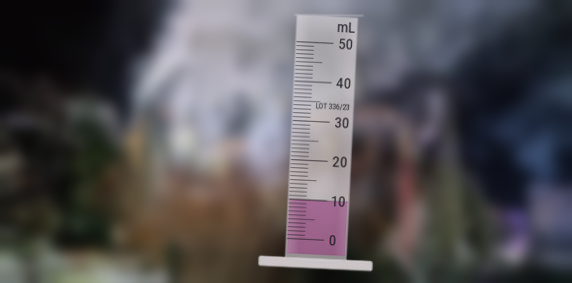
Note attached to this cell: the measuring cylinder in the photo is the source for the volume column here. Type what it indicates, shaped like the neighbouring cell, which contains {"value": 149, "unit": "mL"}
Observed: {"value": 10, "unit": "mL"}
